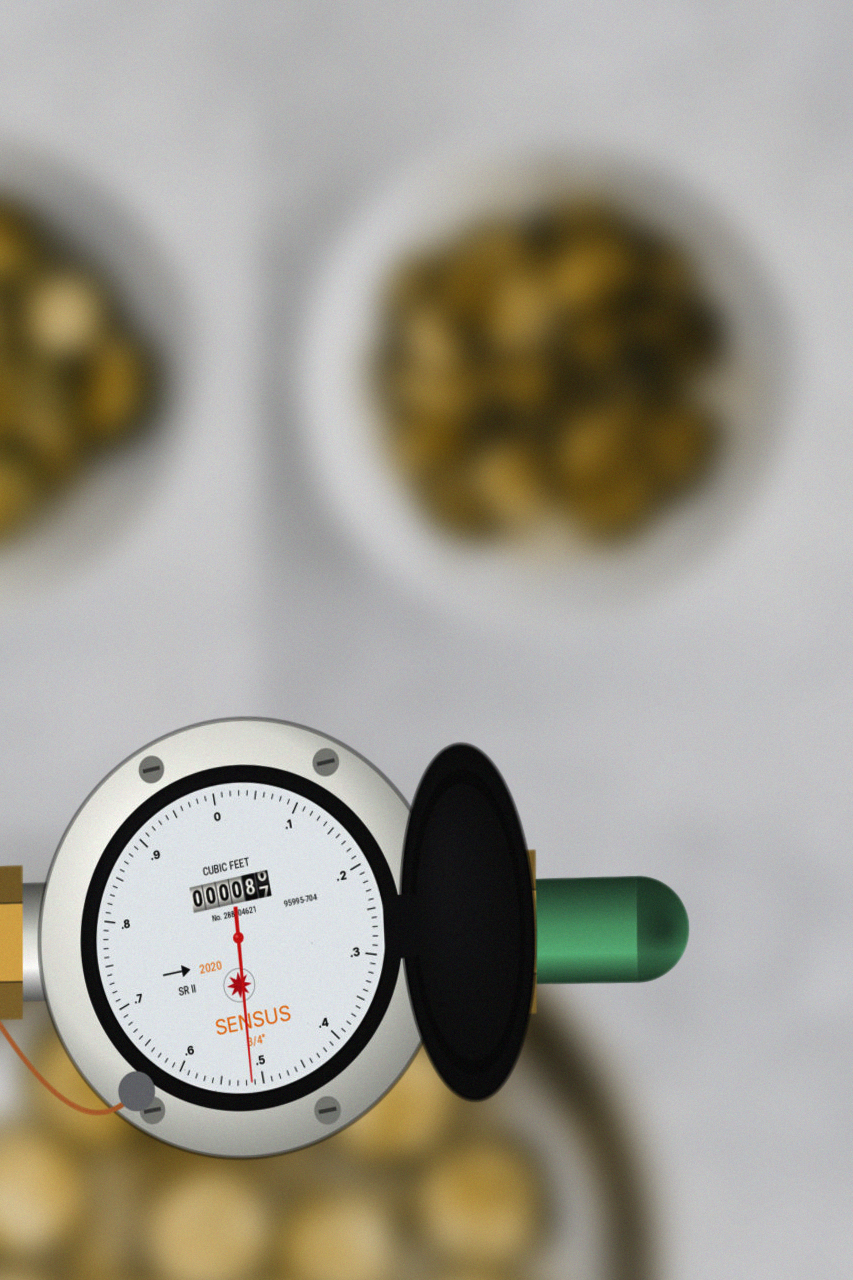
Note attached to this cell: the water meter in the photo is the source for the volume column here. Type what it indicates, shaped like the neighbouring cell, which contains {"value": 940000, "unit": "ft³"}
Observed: {"value": 86.51, "unit": "ft³"}
